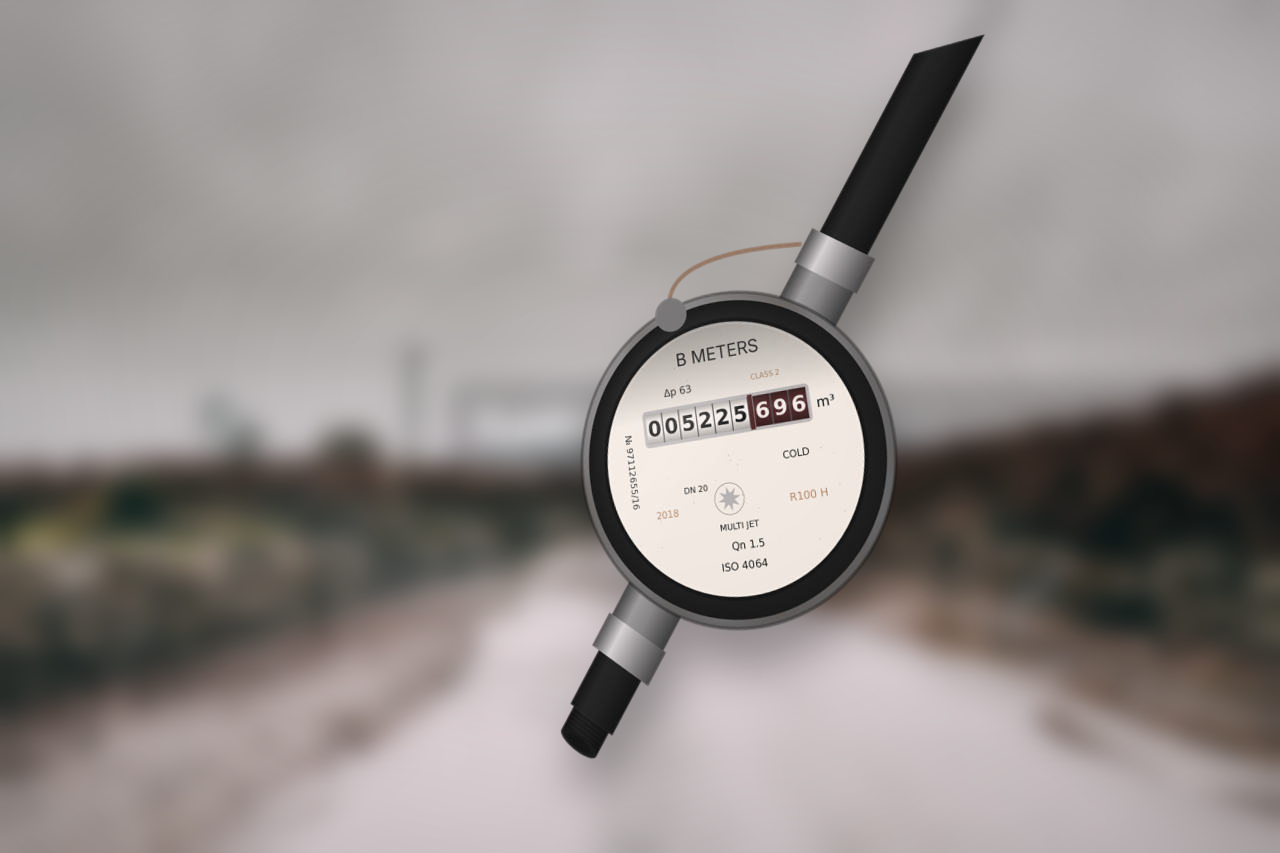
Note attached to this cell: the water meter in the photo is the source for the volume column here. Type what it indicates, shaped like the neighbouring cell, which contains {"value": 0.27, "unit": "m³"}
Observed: {"value": 5225.696, "unit": "m³"}
